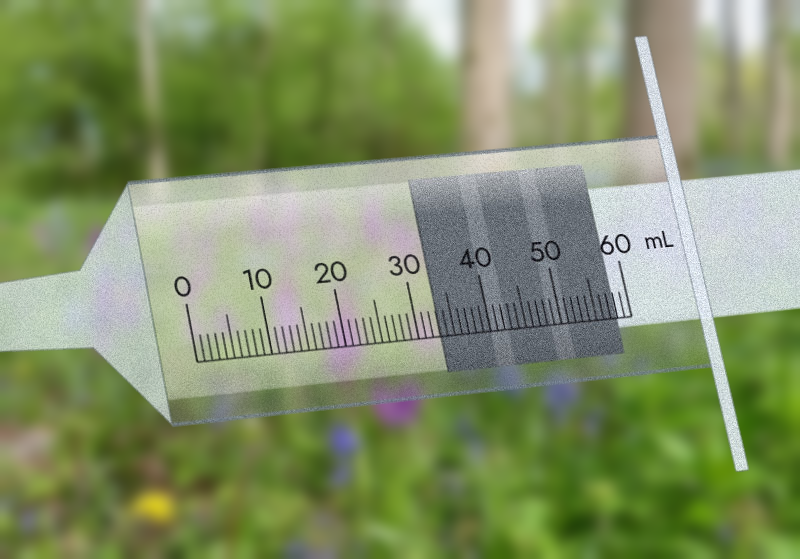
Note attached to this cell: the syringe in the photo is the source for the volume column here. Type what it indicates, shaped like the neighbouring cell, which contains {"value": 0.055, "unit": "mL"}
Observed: {"value": 33, "unit": "mL"}
